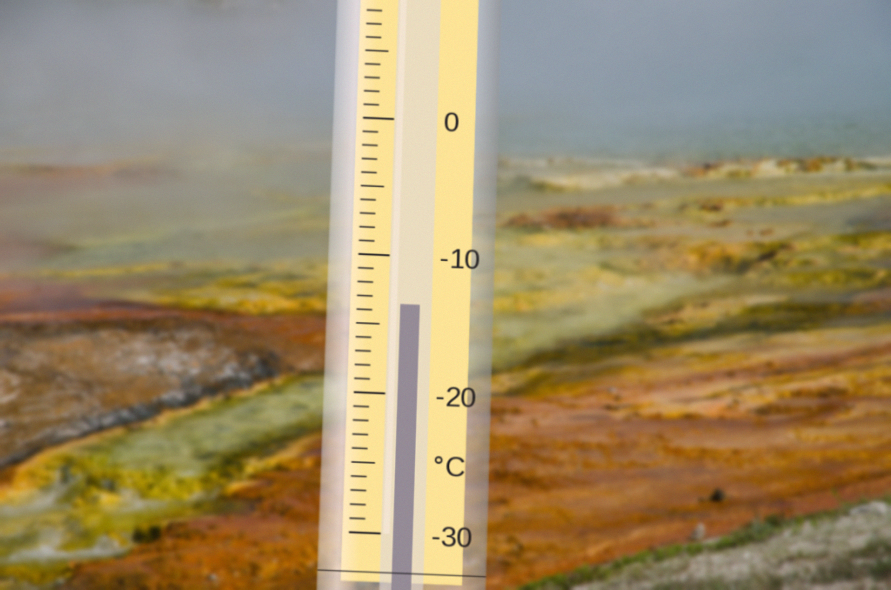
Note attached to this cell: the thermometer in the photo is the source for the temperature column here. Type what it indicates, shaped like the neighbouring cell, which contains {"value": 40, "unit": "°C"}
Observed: {"value": -13.5, "unit": "°C"}
